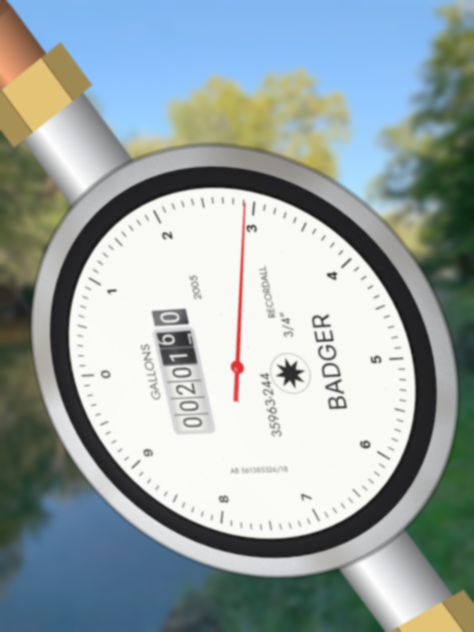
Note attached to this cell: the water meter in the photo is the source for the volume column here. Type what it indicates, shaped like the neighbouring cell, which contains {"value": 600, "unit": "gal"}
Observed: {"value": 20162.9, "unit": "gal"}
